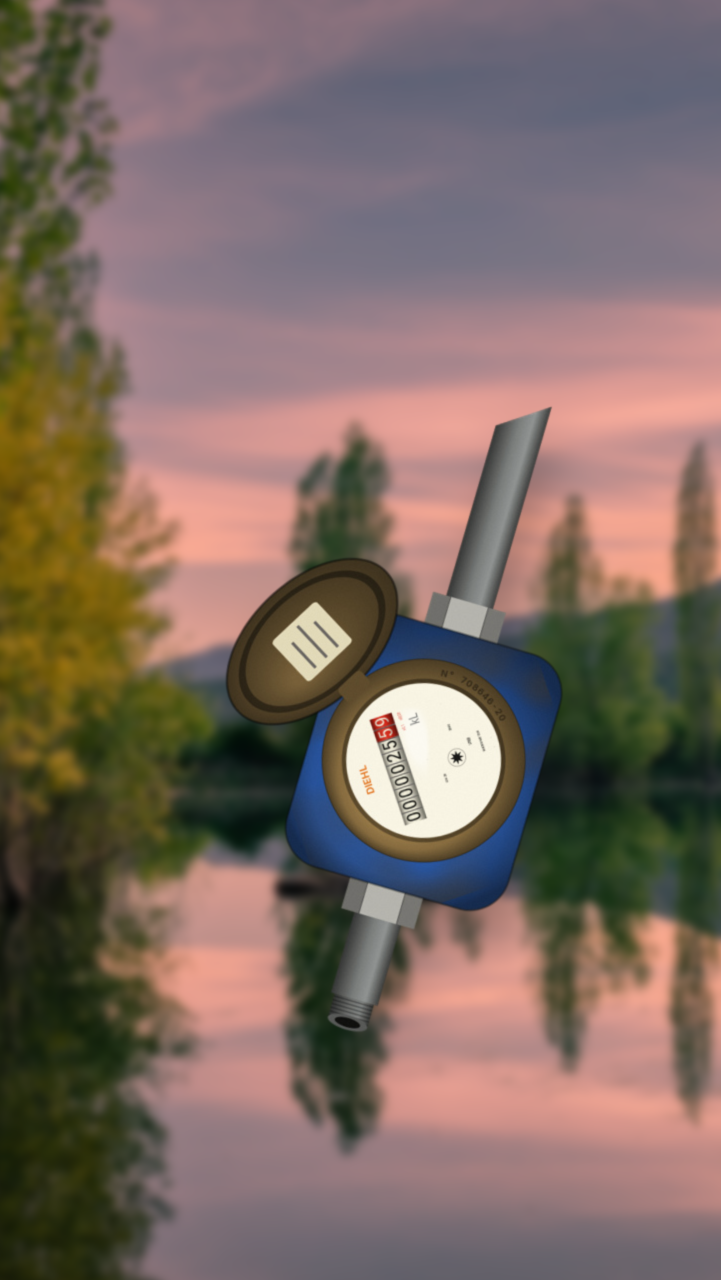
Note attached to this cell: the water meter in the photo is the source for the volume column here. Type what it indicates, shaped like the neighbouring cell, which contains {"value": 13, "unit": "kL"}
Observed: {"value": 25.59, "unit": "kL"}
